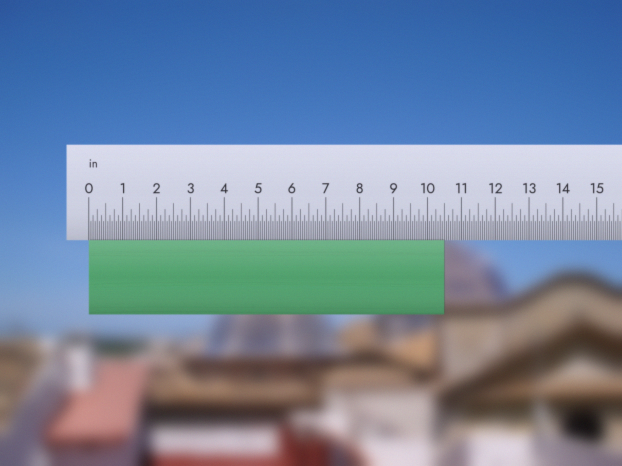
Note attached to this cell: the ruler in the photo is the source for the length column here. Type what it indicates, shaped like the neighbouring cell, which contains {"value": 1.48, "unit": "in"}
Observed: {"value": 10.5, "unit": "in"}
